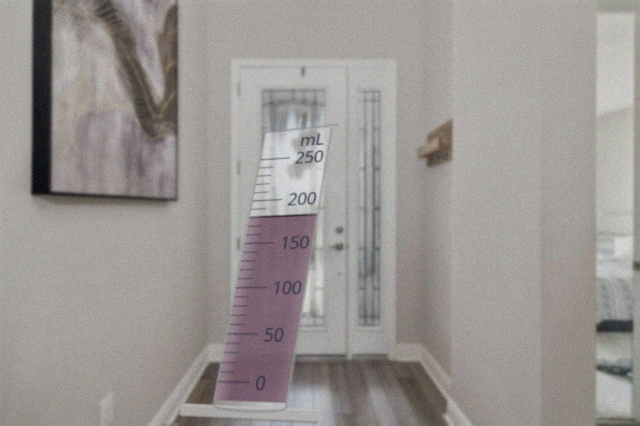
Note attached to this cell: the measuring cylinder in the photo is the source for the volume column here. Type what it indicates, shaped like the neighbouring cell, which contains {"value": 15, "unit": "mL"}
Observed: {"value": 180, "unit": "mL"}
